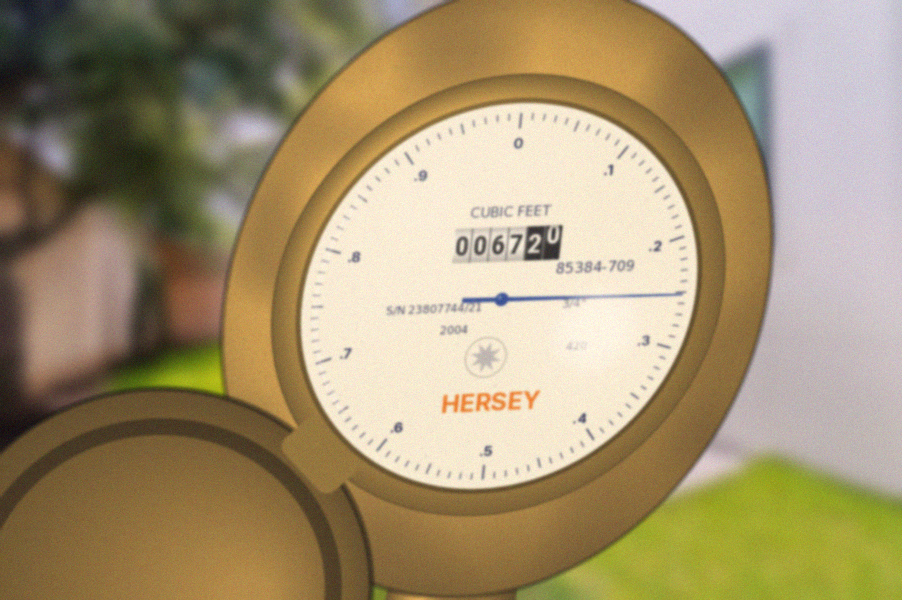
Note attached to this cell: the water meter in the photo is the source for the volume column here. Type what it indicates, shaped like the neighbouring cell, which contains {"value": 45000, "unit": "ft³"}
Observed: {"value": 6720.25, "unit": "ft³"}
